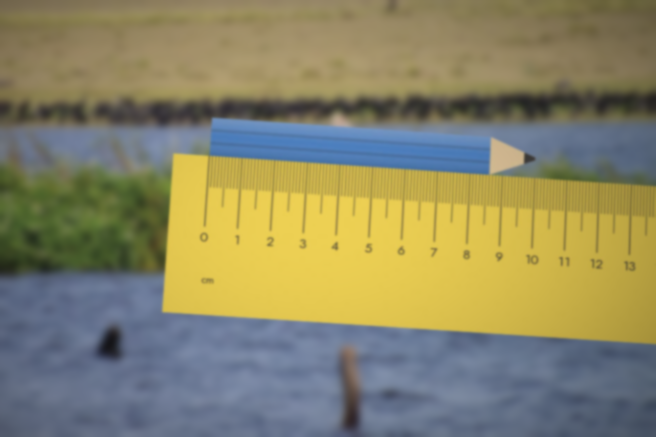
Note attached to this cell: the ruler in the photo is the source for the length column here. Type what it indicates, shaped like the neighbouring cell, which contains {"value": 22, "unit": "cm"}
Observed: {"value": 10, "unit": "cm"}
